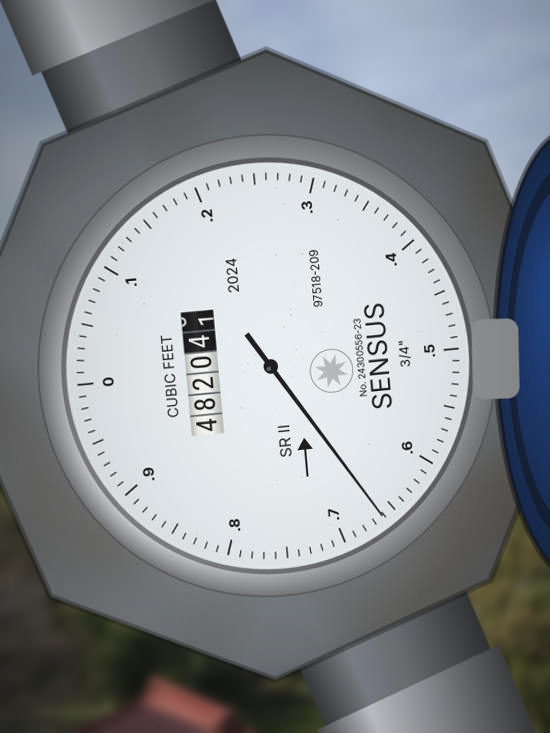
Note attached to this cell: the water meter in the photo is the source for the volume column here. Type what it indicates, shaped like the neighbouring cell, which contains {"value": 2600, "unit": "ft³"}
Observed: {"value": 482040.66, "unit": "ft³"}
